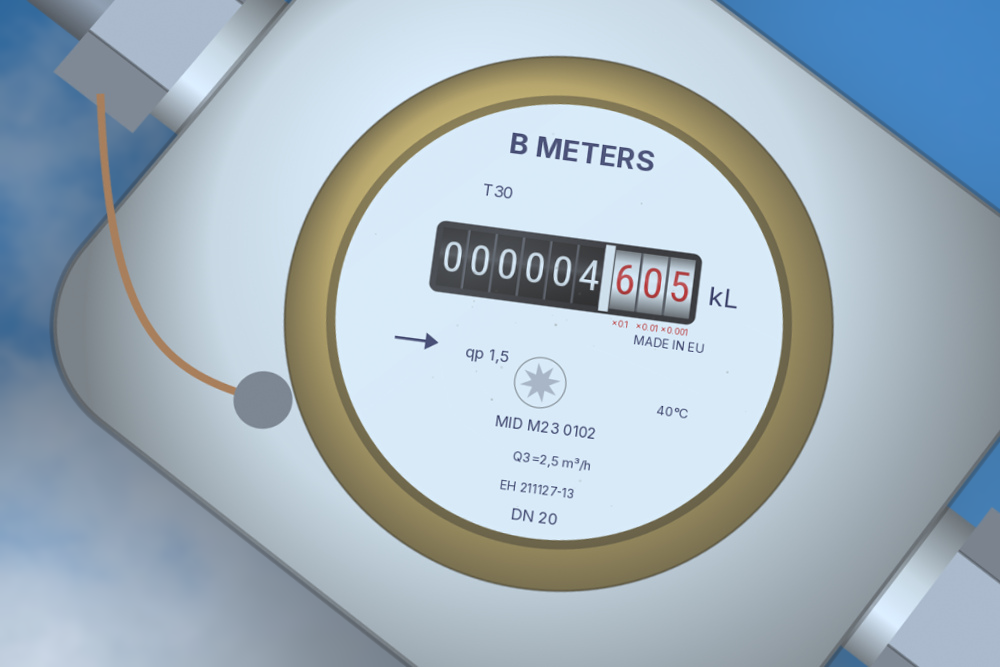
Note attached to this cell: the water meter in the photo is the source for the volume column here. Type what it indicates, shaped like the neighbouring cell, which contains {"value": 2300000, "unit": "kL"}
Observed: {"value": 4.605, "unit": "kL"}
